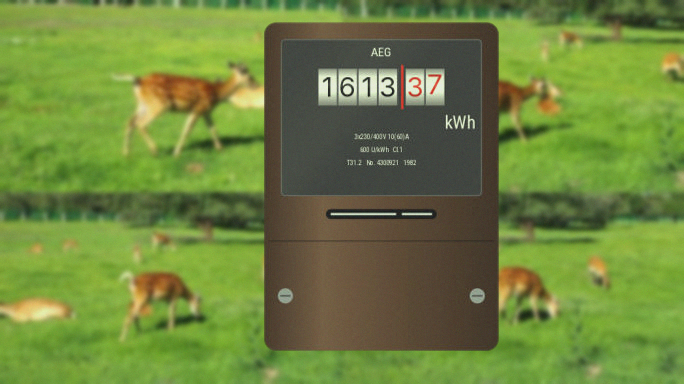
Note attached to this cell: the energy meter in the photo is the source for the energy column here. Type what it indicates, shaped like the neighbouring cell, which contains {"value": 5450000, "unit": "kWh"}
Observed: {"value": 1613.37, "unit": "kWh"}
